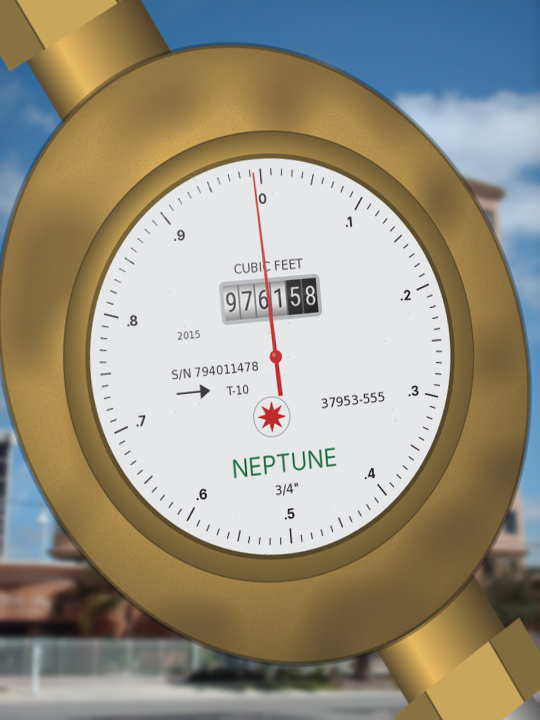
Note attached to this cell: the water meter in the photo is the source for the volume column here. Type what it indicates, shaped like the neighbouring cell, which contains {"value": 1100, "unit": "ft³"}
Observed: {"value": 976157.99, "unit": "ft³"}
